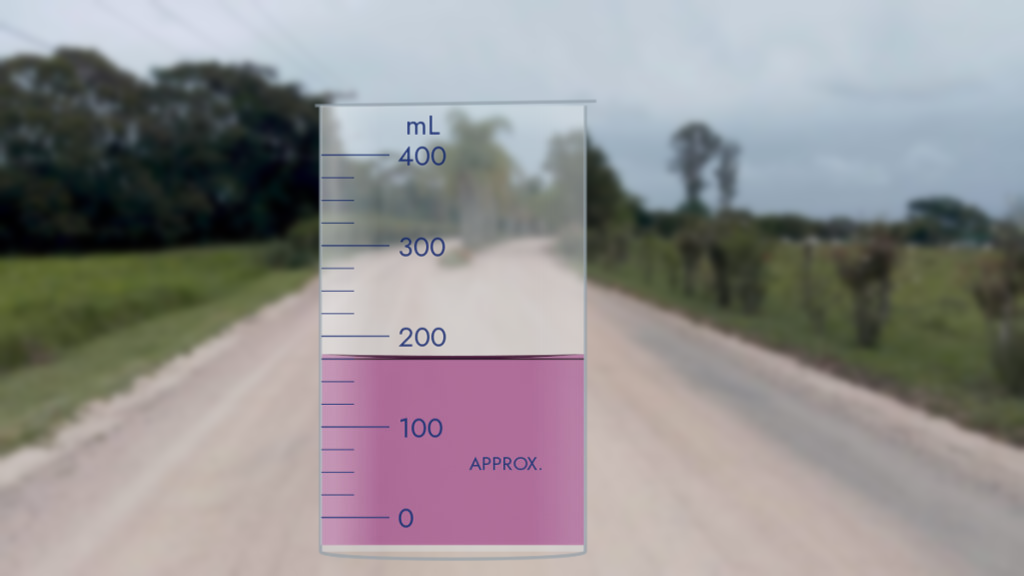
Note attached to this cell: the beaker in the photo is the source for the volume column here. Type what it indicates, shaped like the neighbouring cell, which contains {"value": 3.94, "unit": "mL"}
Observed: {"value": 175, "unit": "mL"}
